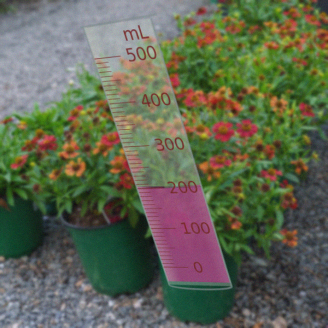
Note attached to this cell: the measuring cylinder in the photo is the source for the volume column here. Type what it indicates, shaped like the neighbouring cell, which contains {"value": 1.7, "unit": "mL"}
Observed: {"value": 200, "unit": "mL"}
